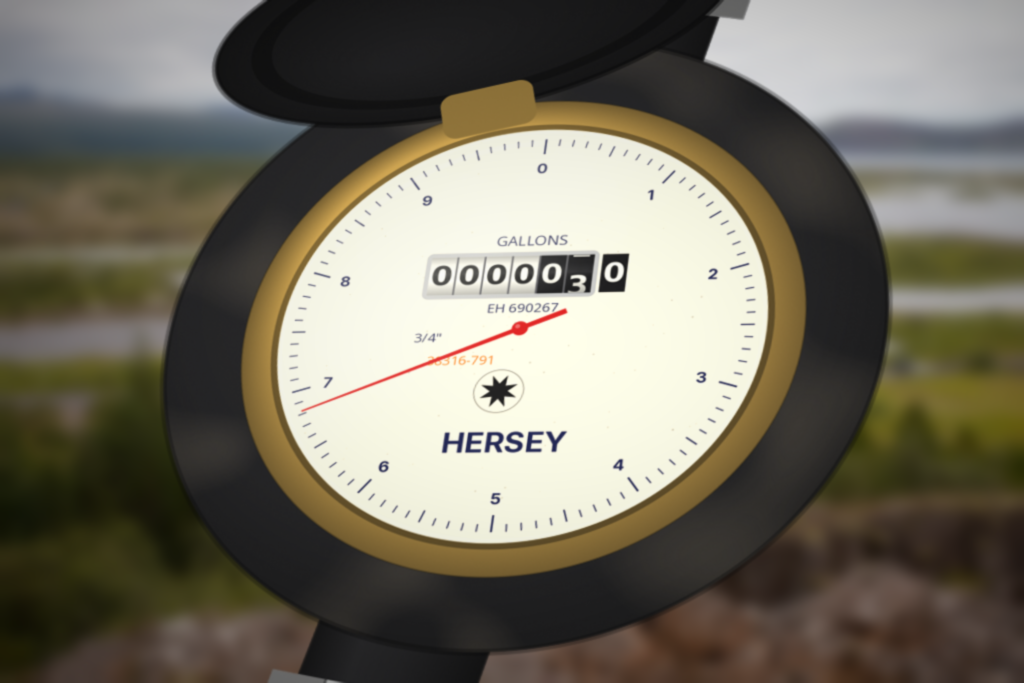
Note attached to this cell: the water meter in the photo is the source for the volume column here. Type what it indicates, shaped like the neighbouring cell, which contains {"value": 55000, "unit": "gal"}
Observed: {"value": 26.8, "unit": "gal"}
